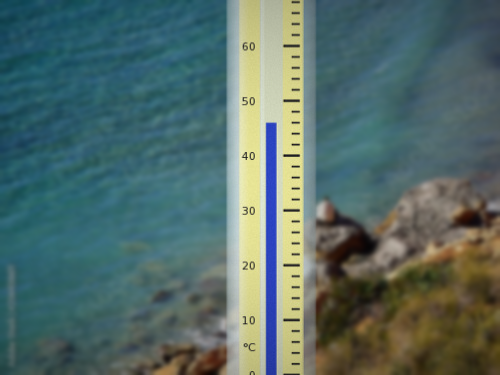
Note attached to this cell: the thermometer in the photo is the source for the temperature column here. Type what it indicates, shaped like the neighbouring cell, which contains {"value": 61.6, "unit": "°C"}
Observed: {"value": 46, "unit": "°C"}
